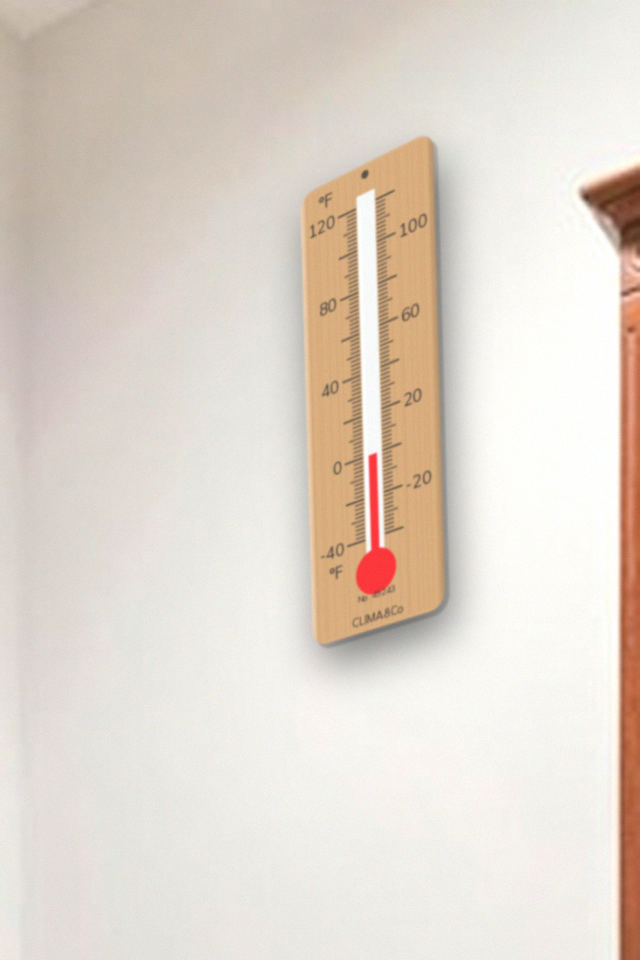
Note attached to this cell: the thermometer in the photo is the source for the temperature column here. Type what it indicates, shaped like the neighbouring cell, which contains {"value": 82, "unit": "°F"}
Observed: {"value": 0, "unit": "°F"}
